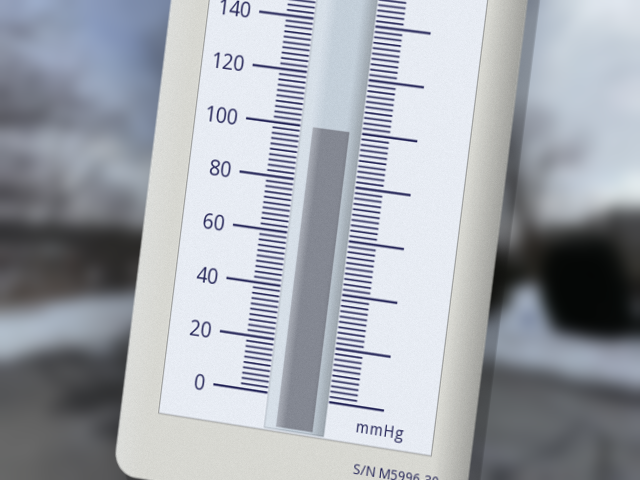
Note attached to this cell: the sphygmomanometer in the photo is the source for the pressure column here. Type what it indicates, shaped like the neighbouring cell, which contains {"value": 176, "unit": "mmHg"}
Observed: {"value": 100, "unit": "mmHg"}
